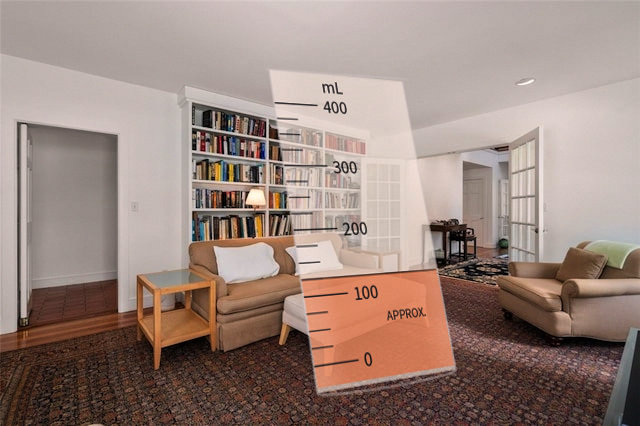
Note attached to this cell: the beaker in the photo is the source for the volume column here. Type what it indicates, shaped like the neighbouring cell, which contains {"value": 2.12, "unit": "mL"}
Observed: {"value": 125, "unit": "mL"}
